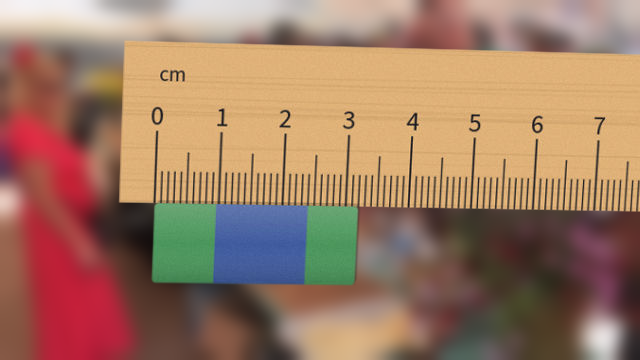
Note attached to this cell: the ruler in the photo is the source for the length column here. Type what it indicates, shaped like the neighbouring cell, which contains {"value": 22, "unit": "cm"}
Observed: {"value": 3.2, "unit": "cm"}
